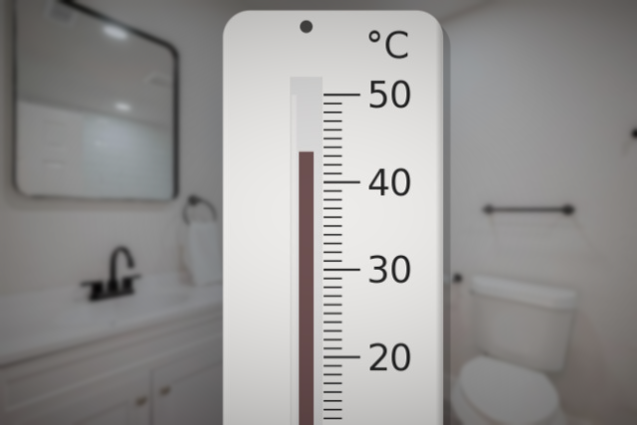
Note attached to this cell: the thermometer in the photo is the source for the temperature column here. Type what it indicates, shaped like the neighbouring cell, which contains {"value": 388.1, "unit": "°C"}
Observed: {"value": 43.5, "unit": "°C"}
